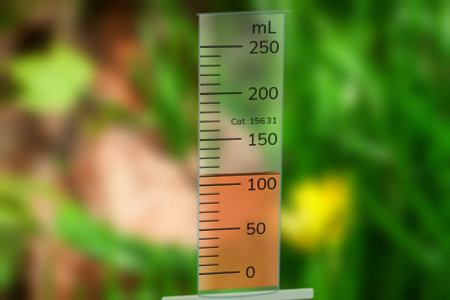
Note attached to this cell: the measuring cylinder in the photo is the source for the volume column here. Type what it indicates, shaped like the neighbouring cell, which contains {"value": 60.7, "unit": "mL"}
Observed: {"value": 110, "unit": "mL"}
